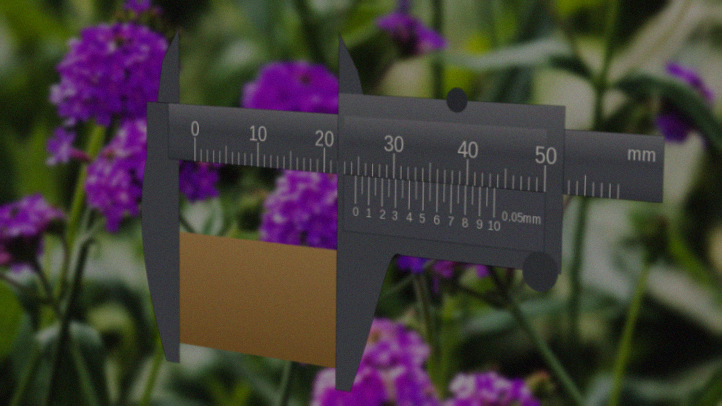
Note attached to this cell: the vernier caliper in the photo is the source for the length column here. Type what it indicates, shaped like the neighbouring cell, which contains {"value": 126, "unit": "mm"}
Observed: {"value": 24.6, "unit": "mm"}
